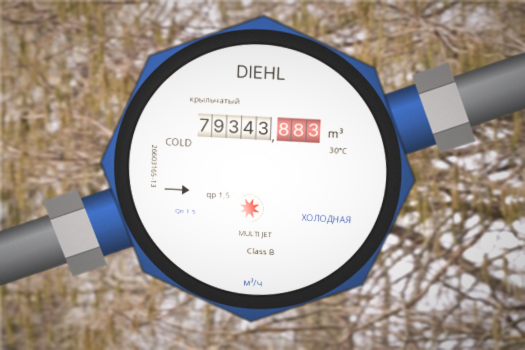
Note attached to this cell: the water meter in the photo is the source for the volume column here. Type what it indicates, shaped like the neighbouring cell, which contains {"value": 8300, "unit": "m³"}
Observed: {"value": 79343.883, "unit": "m³"}
